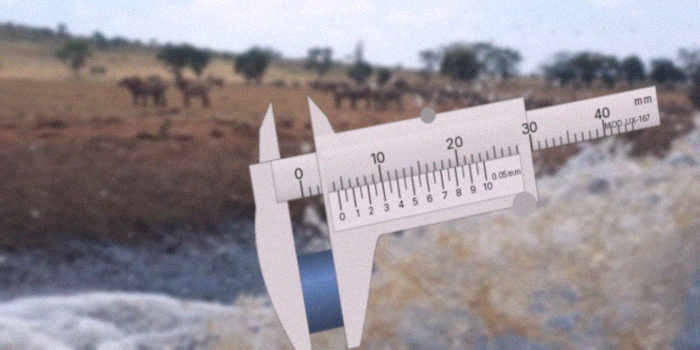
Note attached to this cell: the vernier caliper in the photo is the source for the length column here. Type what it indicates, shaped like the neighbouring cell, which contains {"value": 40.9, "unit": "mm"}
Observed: {"value": 4.4, "unit": "mm"}
